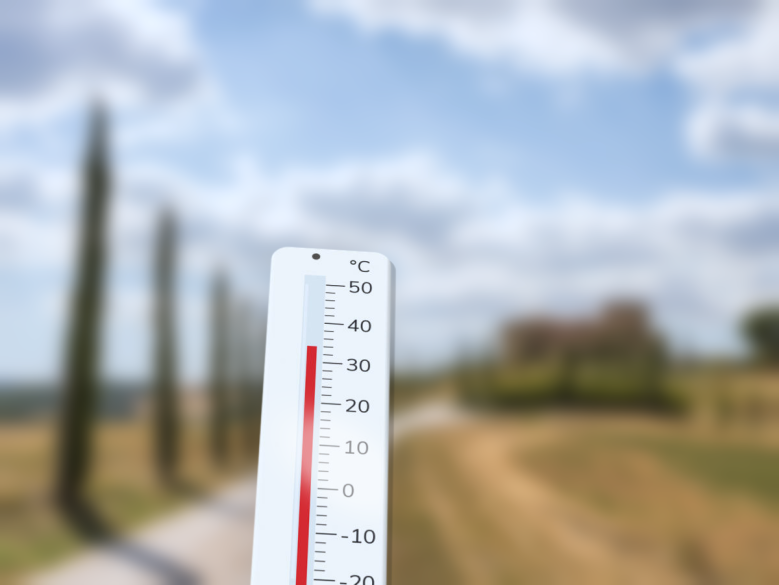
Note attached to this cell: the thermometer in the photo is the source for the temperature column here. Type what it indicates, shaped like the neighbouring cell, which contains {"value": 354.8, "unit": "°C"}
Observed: {"value": 34, "unit": "°C"}
